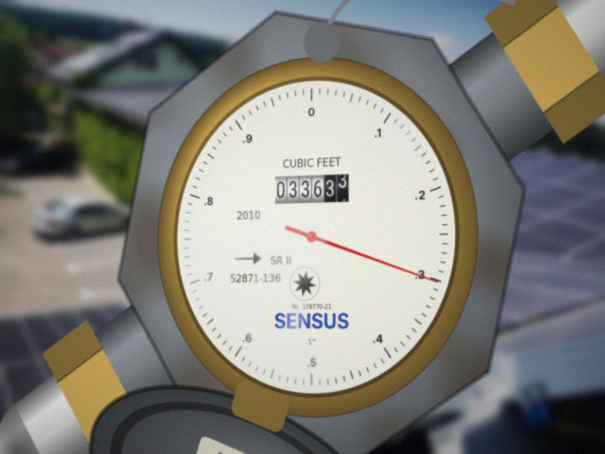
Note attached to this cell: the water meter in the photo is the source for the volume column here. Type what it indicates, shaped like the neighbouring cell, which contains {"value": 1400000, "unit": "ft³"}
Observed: {"value": 33633.30, "unit": "ft³"}
